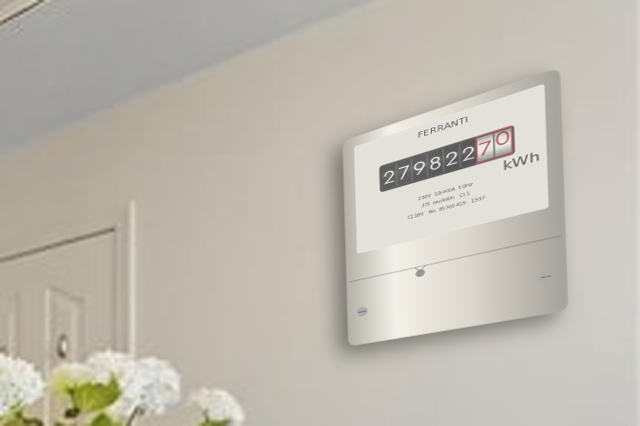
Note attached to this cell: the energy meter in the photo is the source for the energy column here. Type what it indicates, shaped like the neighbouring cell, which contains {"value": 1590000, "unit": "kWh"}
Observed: {"value": 279822.70, "unit": "kWh"}
